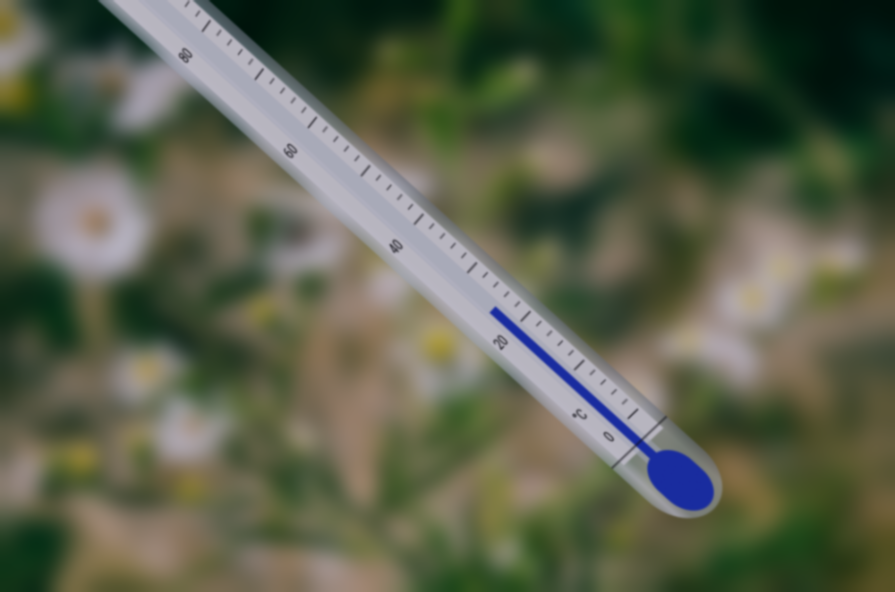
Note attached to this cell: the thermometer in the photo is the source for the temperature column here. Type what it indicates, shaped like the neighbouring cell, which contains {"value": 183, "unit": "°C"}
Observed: {"value": 24, "unit": "°C"}
